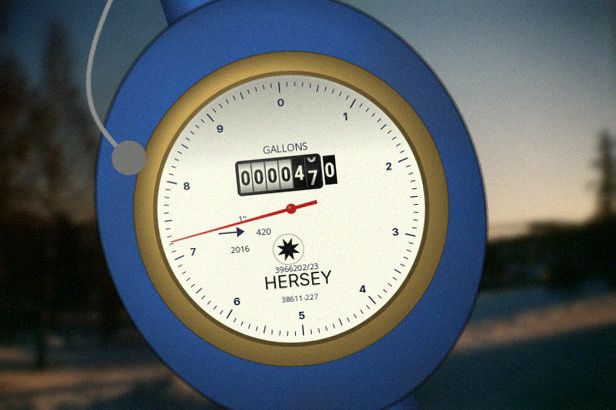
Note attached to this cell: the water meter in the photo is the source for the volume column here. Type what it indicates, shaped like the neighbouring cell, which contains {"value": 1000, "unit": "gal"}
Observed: {"value": 467.2, "unit": "gal"}
